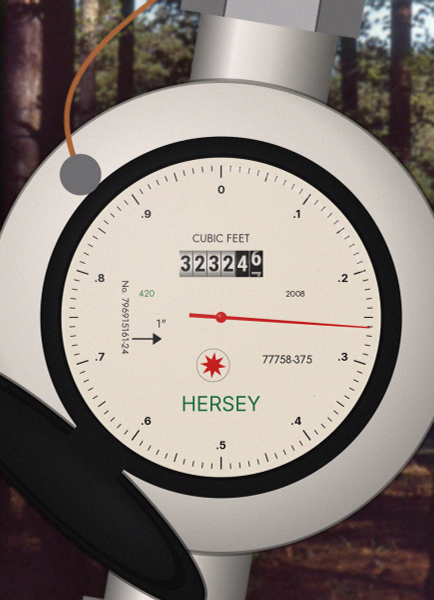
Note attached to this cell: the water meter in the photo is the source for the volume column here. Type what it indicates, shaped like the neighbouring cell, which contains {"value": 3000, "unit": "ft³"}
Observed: {"value": 323246.26, "unit": "ft³"}
